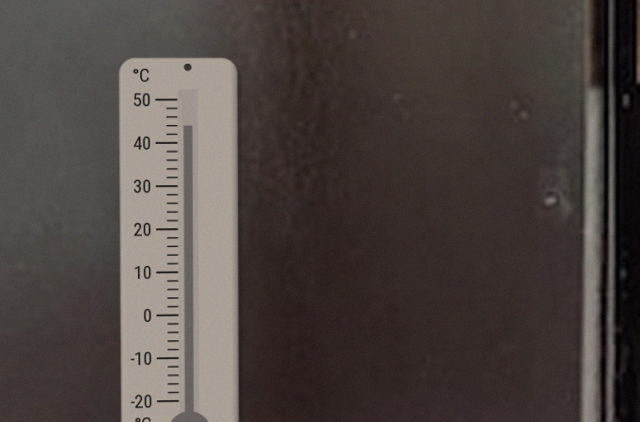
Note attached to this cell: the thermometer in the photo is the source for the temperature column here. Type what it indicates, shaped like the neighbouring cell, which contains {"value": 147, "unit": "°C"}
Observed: {"value": 44, "unit": "°C"}
